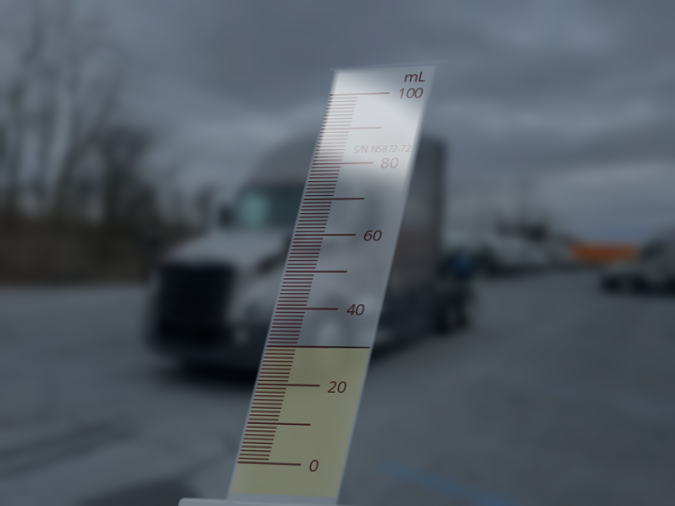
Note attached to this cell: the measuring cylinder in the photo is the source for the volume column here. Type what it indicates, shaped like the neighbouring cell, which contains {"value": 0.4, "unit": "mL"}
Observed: {"value": 30, "unit": "mL"}
